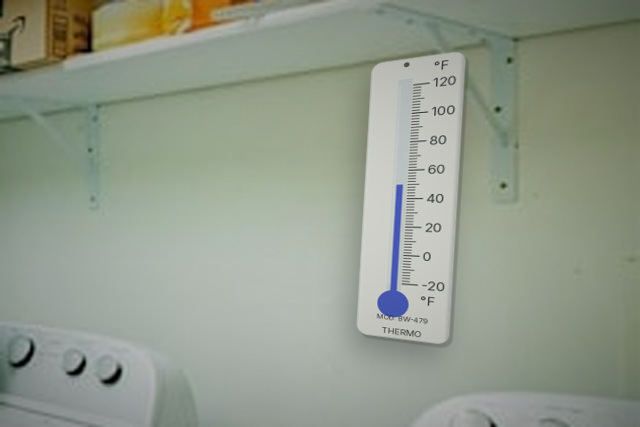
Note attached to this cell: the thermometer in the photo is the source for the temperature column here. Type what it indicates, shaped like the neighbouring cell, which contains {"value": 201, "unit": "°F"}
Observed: {"value": 50, "unit": "°F"}
